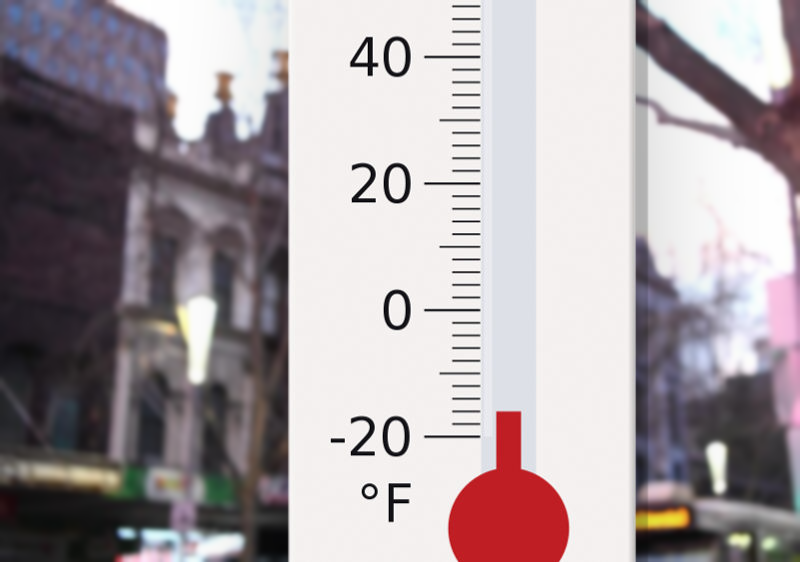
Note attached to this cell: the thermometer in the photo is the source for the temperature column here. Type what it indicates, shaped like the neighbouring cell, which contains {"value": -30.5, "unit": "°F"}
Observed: {"value": -16, "unit": "°F"}
